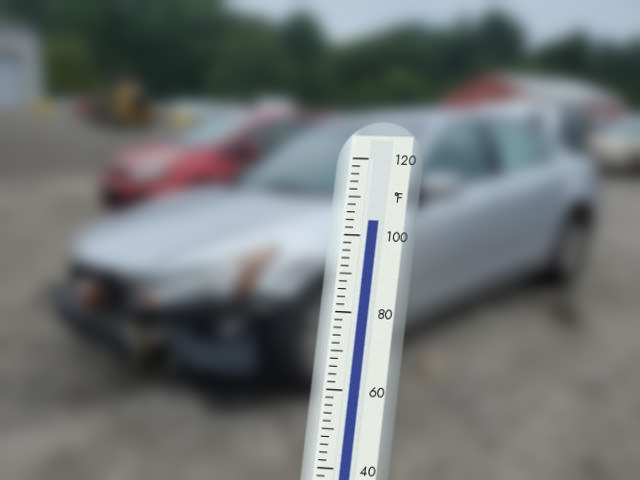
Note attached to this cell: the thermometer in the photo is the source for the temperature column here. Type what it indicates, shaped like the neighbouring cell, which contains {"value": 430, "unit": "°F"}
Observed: {"value": 104, "unit": "°F"}
